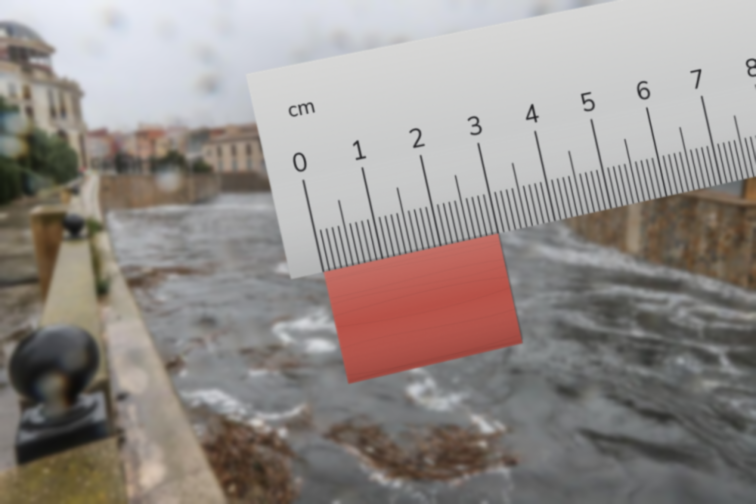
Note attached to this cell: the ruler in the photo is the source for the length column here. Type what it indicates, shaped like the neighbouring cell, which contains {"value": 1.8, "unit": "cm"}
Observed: {"value": 3, "unit": "cm"}
